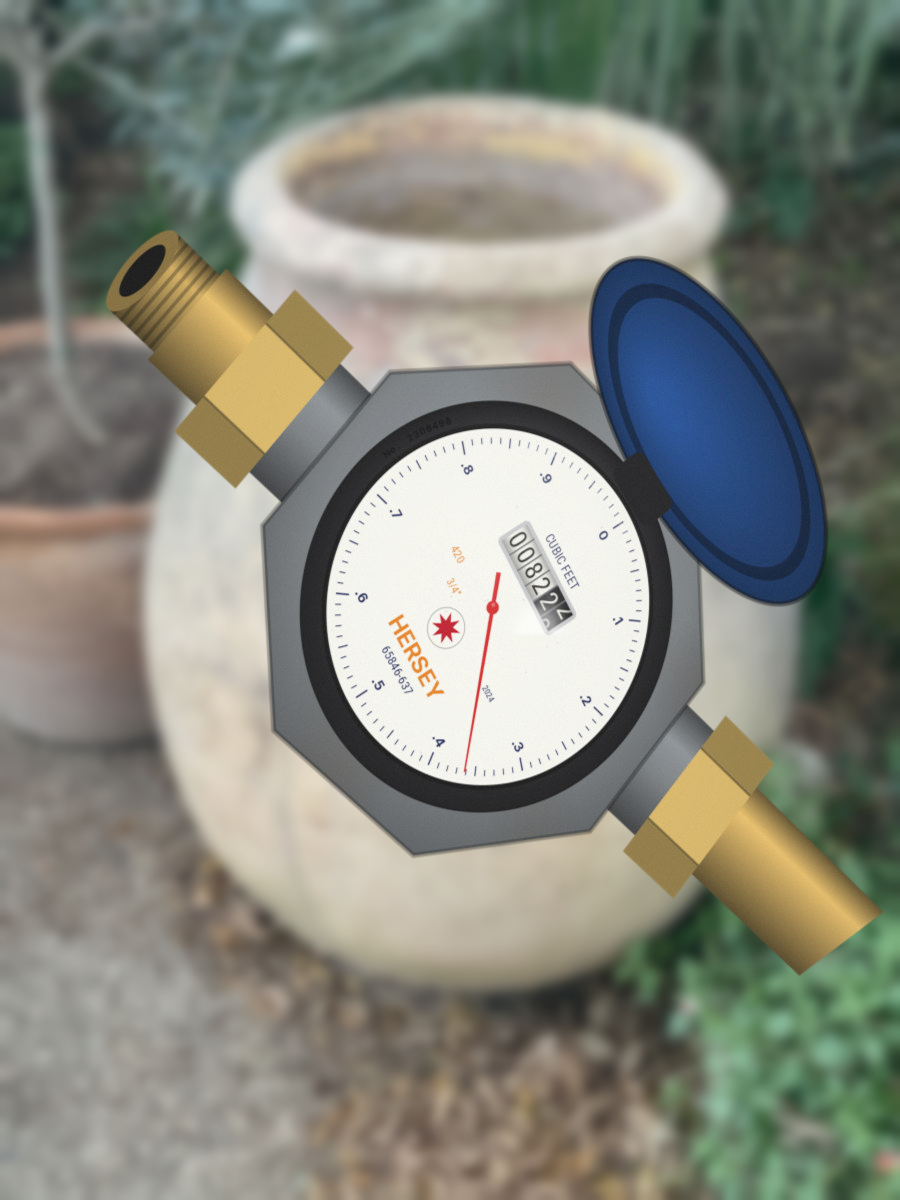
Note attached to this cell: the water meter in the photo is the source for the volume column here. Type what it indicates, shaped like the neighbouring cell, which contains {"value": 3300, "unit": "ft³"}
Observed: {"value": 8222.36, "unit": "ft³"}
